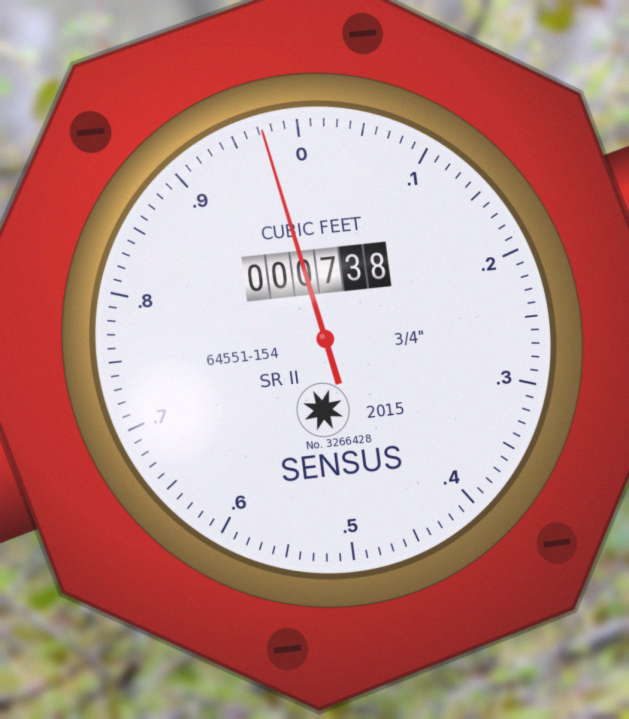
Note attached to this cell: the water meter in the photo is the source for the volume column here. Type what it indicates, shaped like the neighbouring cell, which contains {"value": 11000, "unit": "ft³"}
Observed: {"value": 737.97, "unit": "ft³"}
